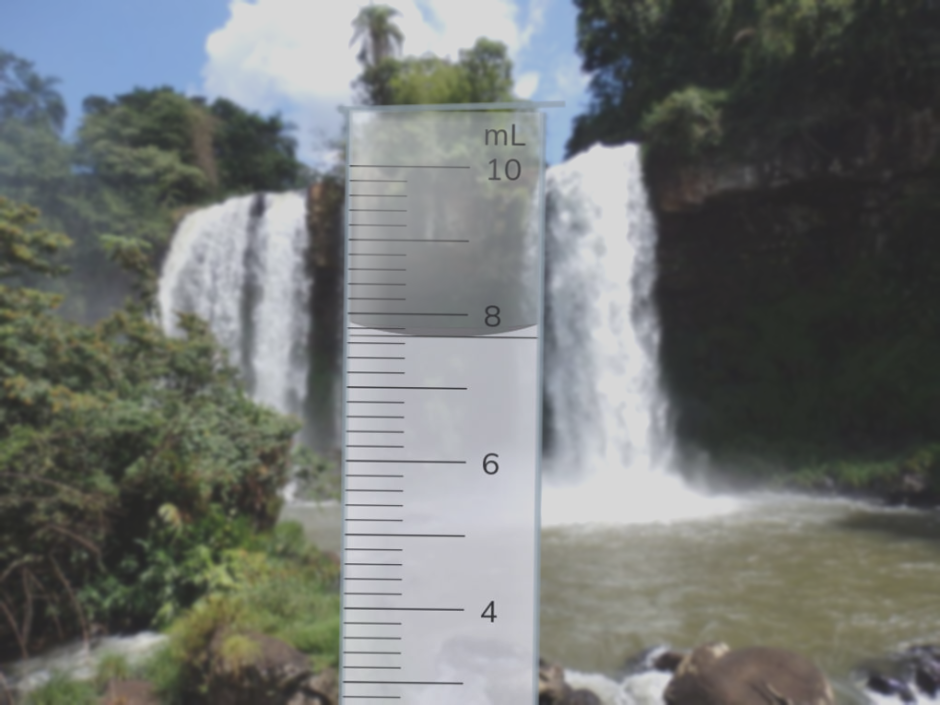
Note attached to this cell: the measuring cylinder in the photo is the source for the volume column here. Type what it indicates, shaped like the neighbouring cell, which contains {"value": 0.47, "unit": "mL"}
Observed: {"value": 7.7, "unit": "mL"}
